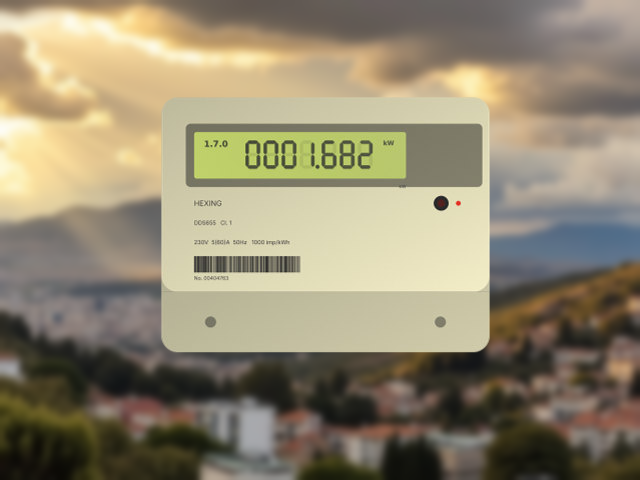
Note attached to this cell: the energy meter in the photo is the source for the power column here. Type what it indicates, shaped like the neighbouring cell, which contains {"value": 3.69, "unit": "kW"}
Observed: {"value": 1.682, "unit": "kW"}
